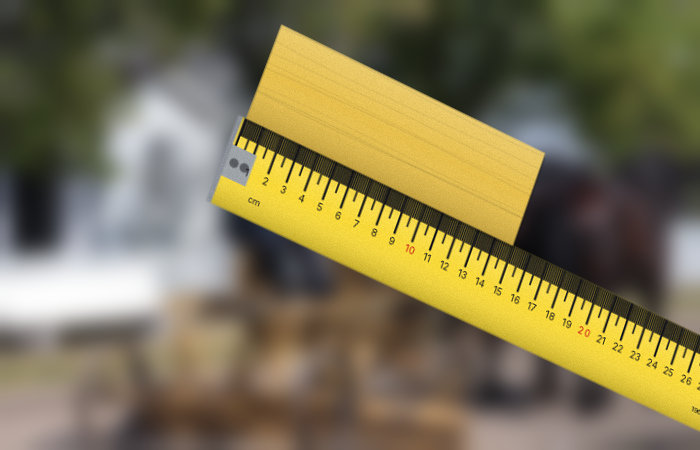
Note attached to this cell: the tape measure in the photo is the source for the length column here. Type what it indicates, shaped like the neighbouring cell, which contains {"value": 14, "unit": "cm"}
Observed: {"value": 15, "unit": "cm"}
